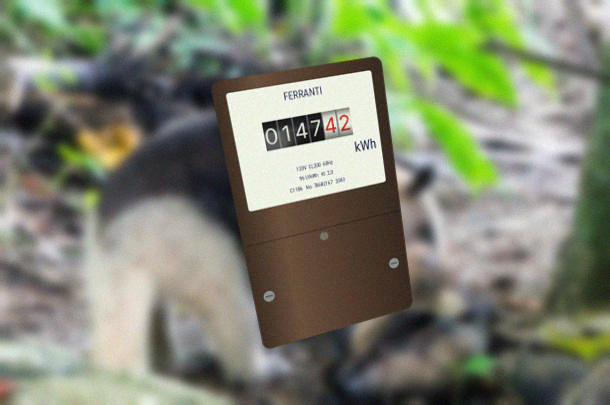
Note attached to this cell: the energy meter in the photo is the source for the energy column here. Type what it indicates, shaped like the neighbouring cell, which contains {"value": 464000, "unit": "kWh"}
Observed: {"value": 147.42, "unit": "kWh"}
